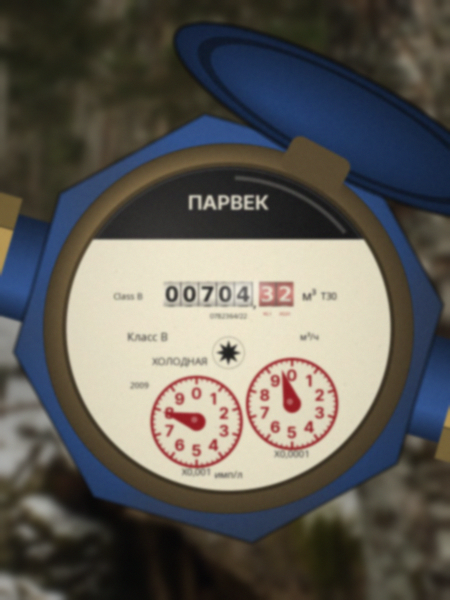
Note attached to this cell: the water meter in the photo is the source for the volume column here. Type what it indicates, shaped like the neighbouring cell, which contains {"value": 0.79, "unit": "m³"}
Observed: {"value": 704.3279, "unit": "m³"}
